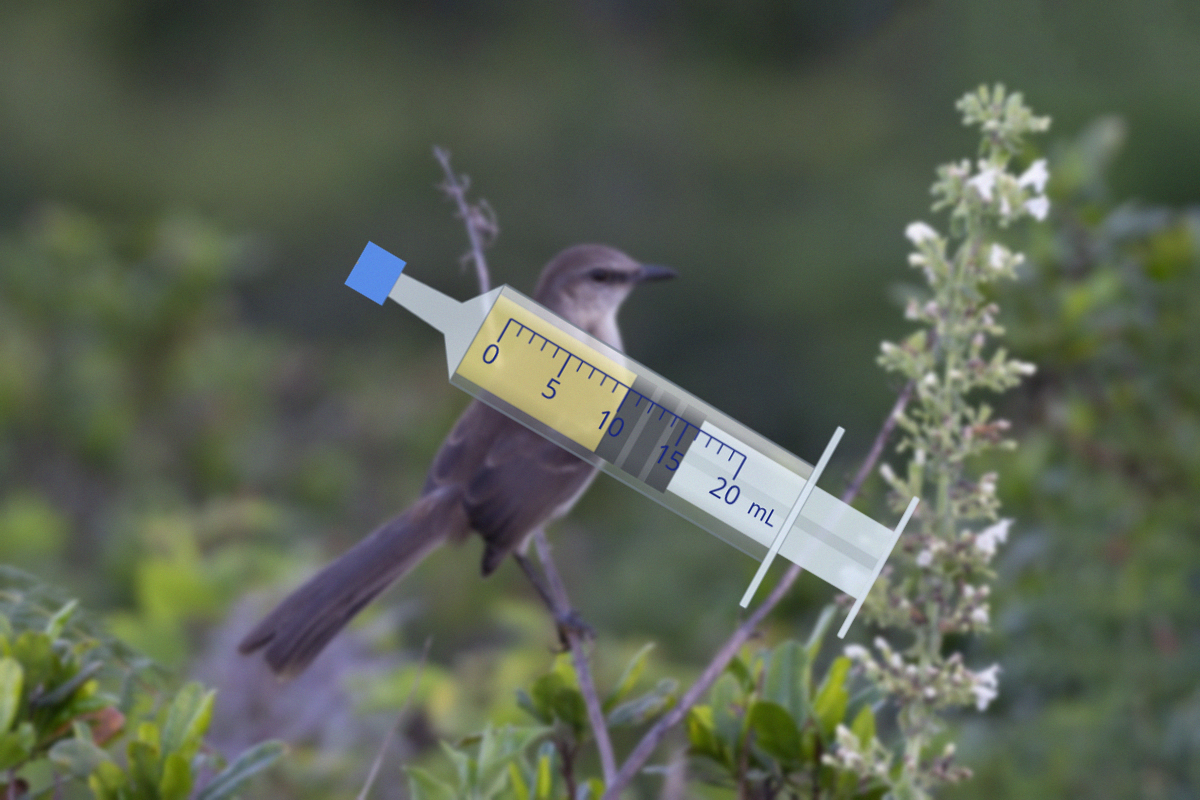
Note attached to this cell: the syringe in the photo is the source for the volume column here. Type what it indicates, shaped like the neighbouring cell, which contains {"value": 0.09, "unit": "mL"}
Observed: {"value": 10, "unit": "mL"}
